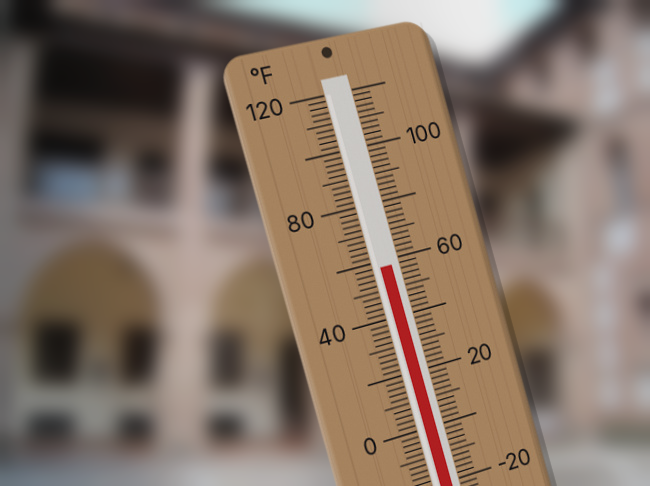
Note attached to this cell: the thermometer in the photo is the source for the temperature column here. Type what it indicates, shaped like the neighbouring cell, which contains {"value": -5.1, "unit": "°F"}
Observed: {"value": 58, "unit": "°F"}
